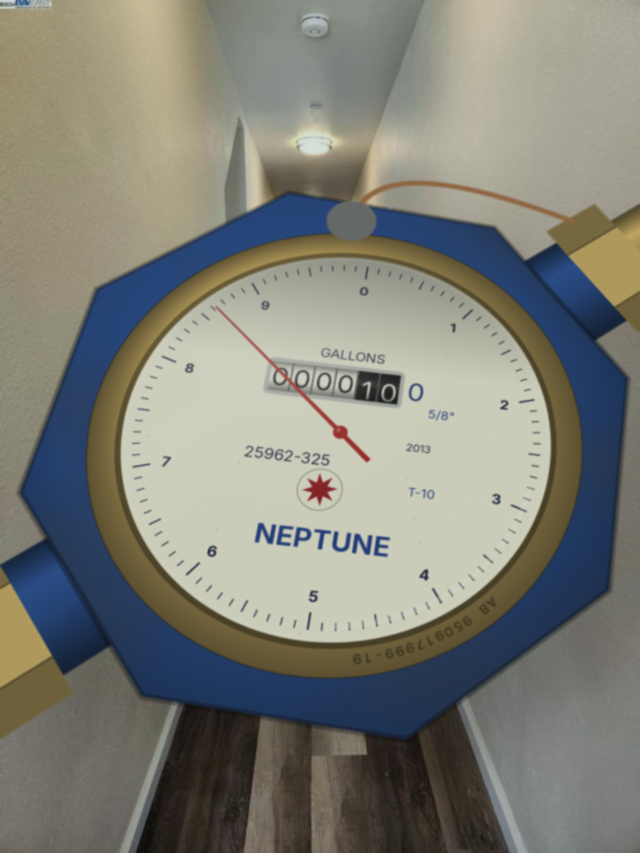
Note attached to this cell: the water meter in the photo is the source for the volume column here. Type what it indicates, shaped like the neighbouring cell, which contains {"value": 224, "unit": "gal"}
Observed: {"value": 98.6, "unit": "gal"}
